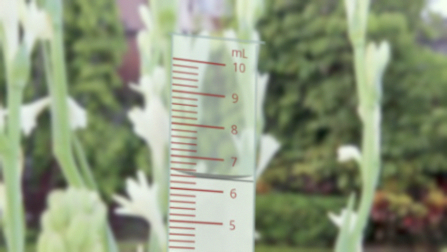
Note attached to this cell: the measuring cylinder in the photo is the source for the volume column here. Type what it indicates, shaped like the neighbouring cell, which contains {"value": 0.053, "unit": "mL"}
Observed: {"value": 6.4, "unit": "mL"}
